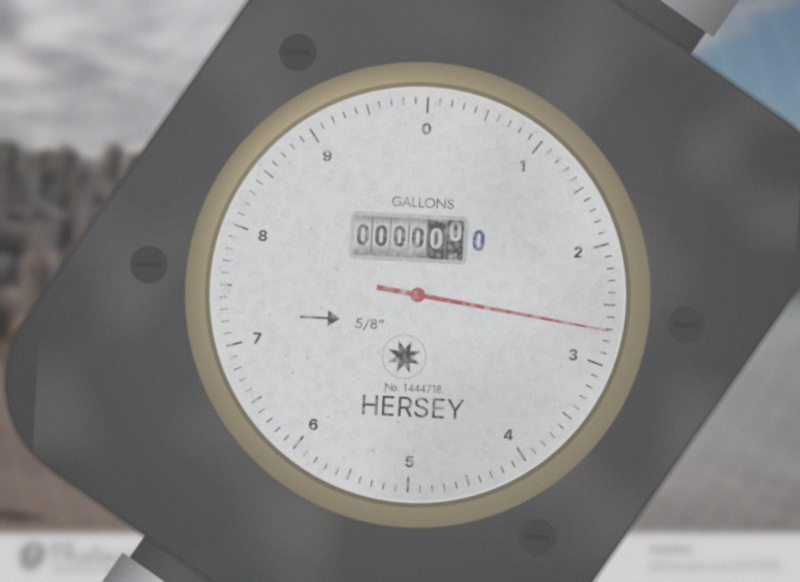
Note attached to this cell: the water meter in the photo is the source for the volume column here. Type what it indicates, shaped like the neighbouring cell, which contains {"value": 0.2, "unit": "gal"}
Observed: {"value": 2.7, "unit": "gal"}
